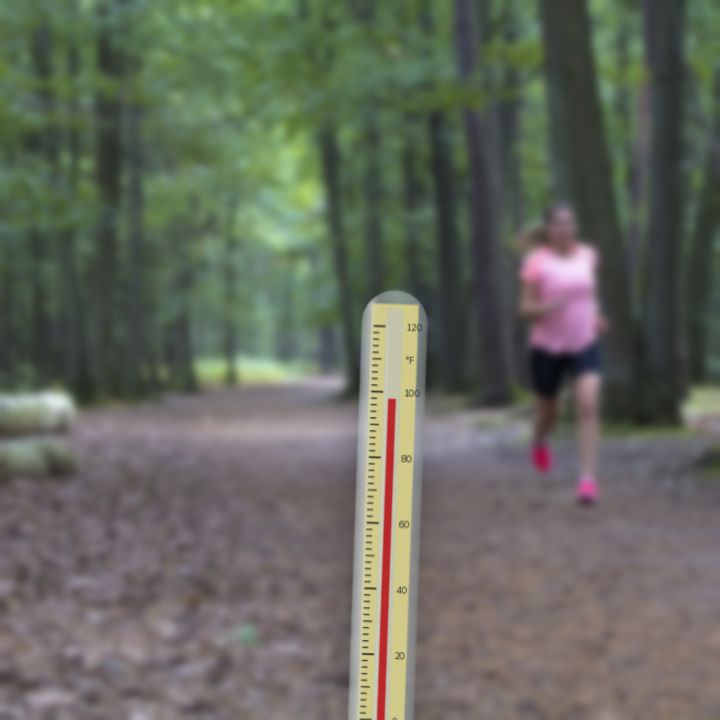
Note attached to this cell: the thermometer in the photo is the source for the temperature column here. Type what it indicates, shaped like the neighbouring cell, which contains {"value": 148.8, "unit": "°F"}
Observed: {"value": 98, "unit": "°F"}
